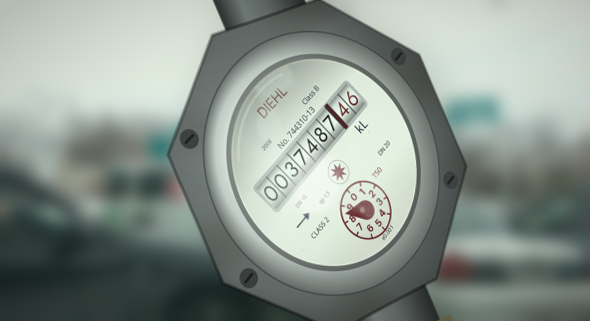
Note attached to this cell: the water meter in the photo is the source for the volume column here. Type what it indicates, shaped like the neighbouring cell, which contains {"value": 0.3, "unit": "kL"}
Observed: {"value": 37487.468, "unit": "kL"}
